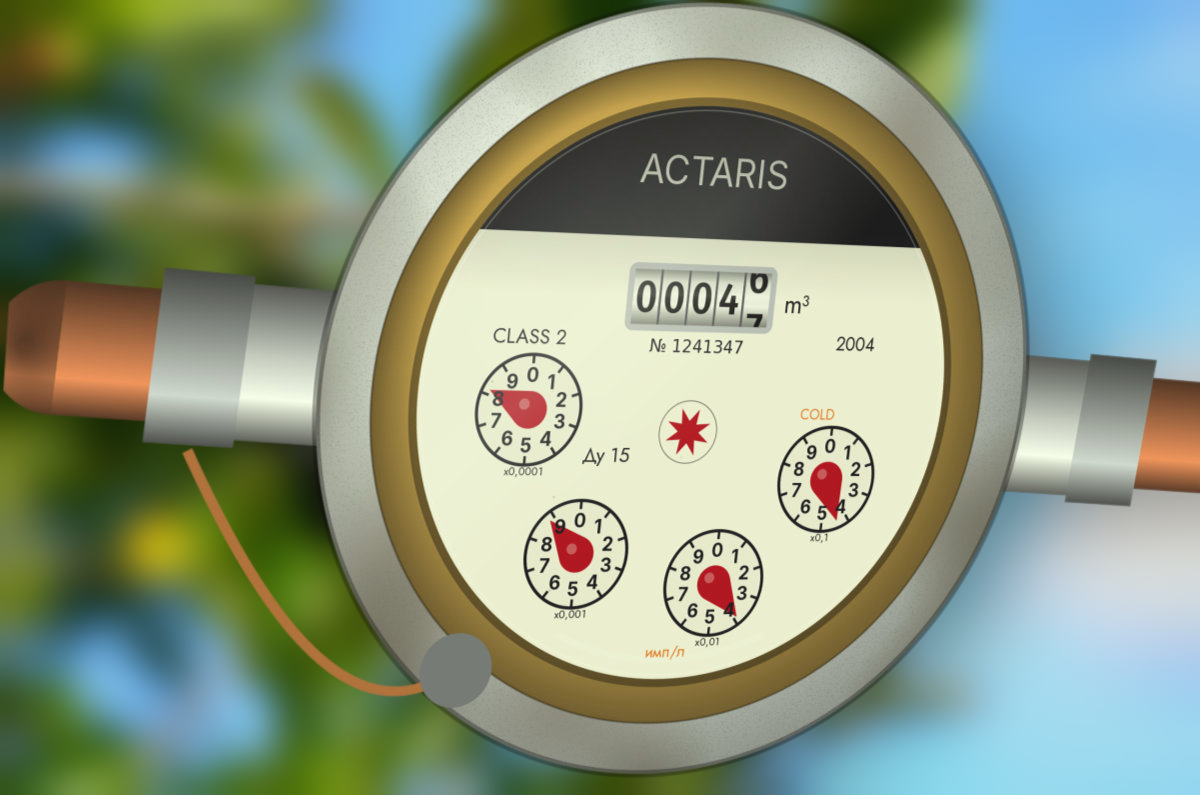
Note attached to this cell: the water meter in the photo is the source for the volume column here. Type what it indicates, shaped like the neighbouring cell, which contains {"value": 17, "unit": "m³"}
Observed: {"value": 46.4388, "unit": "m³"}
